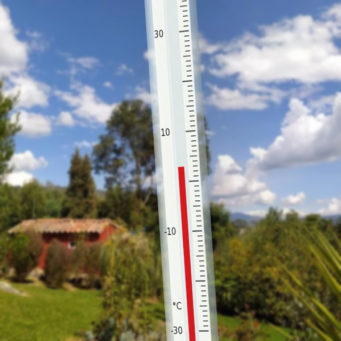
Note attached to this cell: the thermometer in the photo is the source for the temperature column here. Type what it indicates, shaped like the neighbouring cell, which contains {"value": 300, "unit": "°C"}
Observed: {"value": 3, "unit": "°C"}
